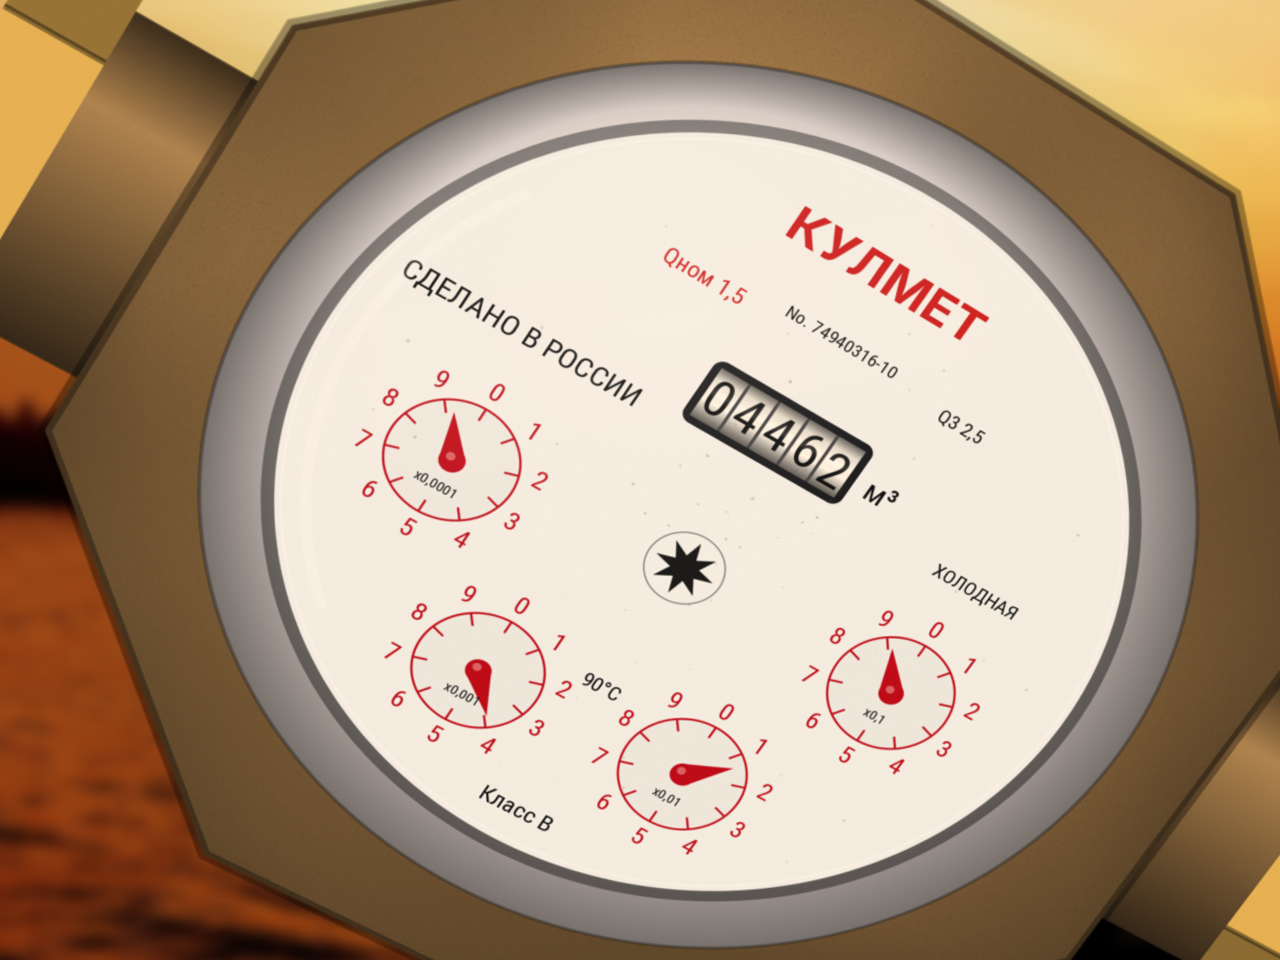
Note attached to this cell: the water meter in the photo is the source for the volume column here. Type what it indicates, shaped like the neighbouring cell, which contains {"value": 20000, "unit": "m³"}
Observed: {"value": 4461.9139, "unit": "m³"}
